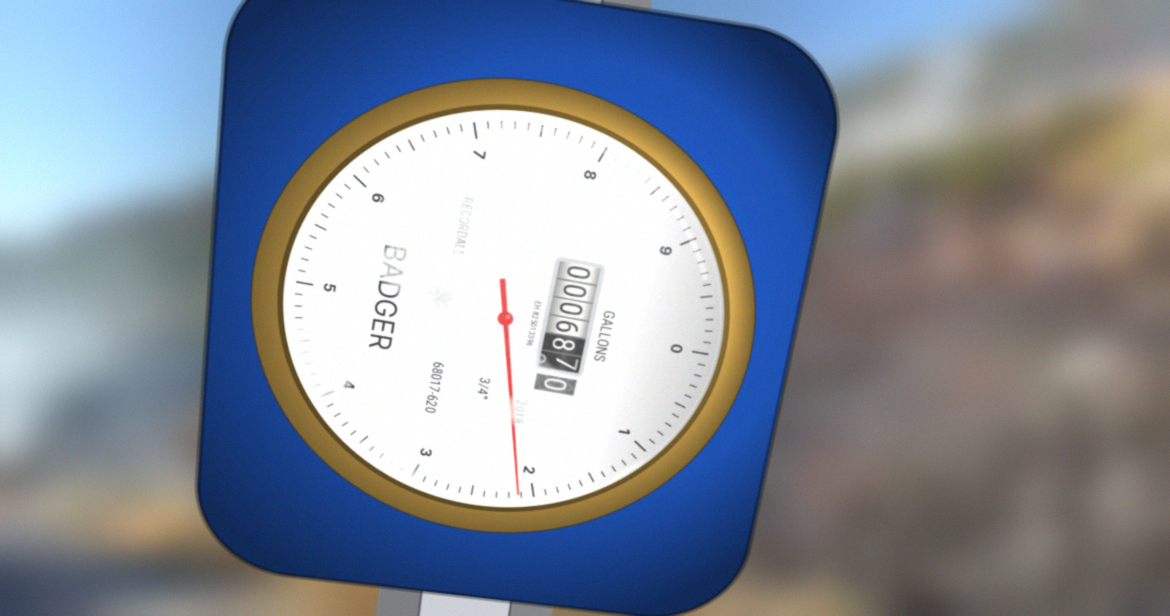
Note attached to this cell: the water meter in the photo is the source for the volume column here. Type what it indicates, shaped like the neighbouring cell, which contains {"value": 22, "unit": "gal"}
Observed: {"value": 6872.1, "unit": "gal"}
